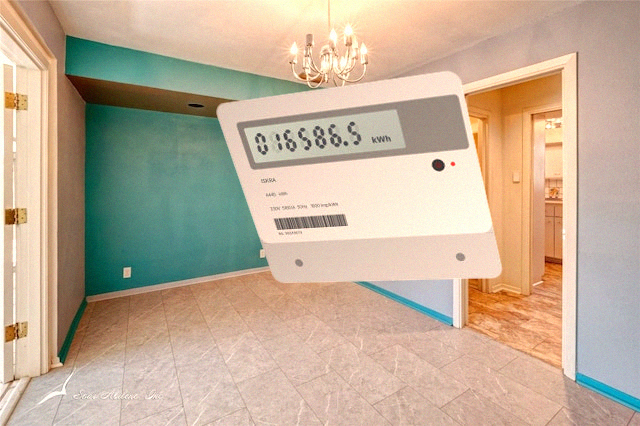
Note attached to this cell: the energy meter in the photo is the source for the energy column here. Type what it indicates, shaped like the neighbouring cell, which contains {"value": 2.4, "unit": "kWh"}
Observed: {"value": 16586.5, "unit": "kWh"}
